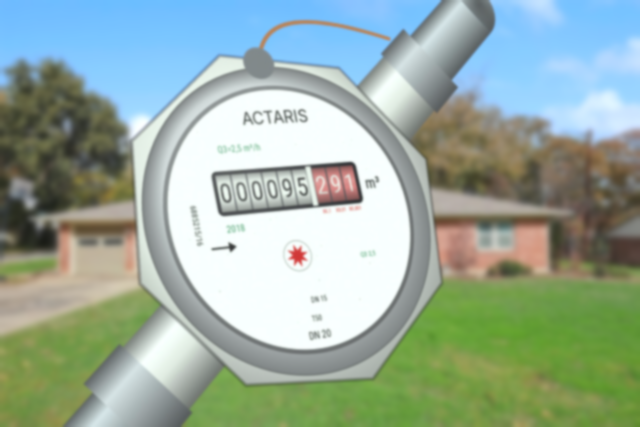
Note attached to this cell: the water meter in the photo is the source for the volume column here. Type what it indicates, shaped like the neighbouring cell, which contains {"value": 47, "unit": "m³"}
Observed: {"value": 95.291, "unit": "m³"}
